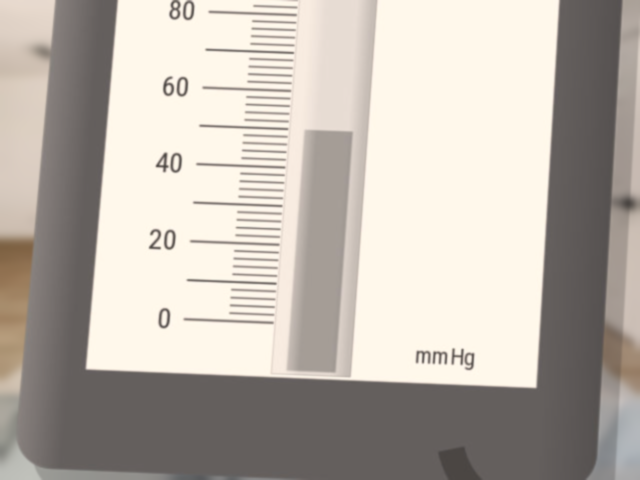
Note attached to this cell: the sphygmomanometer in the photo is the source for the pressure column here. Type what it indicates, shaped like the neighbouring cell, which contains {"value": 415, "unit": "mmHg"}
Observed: {"value": 50, "unit": "mmHg"}
